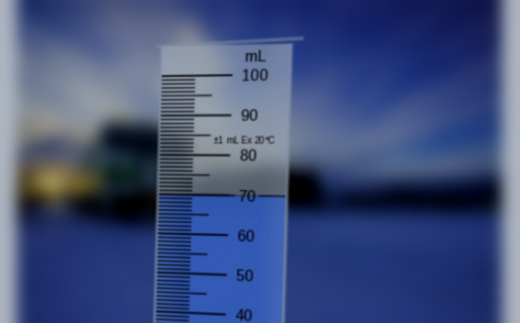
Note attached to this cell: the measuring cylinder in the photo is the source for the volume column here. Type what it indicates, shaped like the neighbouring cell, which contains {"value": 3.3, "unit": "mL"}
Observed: {"value": 70, "unit": "mL"}
